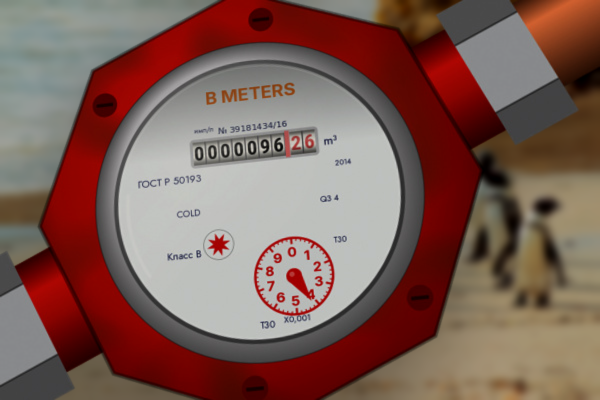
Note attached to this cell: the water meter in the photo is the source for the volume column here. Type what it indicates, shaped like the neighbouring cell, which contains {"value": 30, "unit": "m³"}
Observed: {"value": 96.264, "unit": "m³"}
